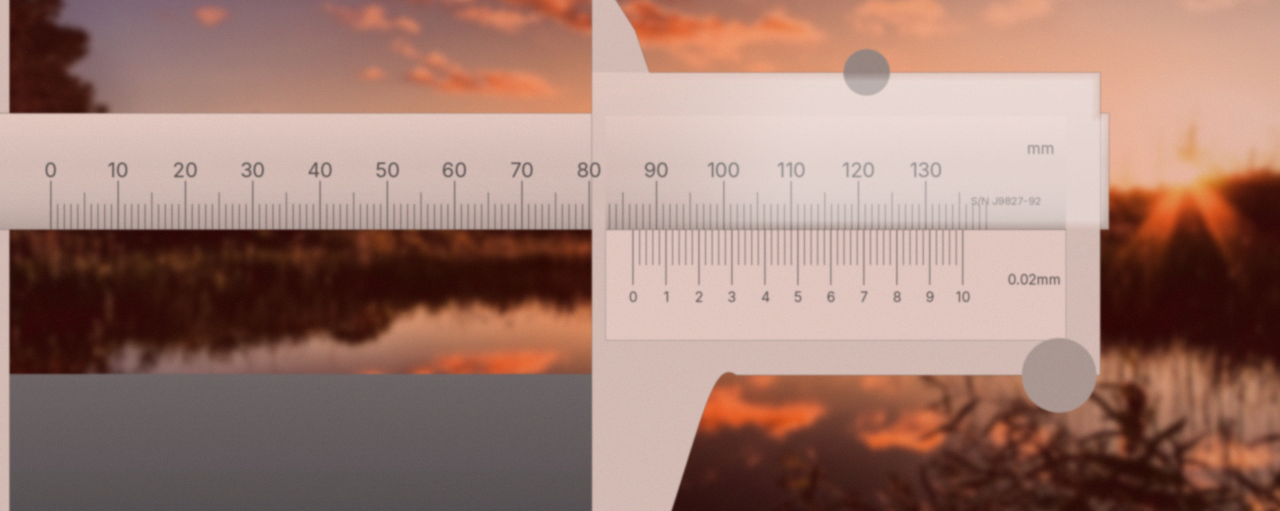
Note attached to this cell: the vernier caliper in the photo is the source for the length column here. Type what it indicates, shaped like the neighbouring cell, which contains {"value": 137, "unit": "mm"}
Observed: {"value": 86.5, "unit": "mm"}
